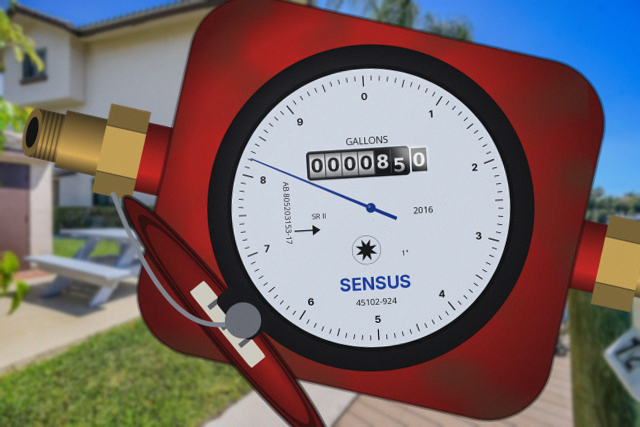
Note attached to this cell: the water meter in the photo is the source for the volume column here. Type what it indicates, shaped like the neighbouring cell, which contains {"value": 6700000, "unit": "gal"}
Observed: {"value": 848.2, "unit": "gal"}
